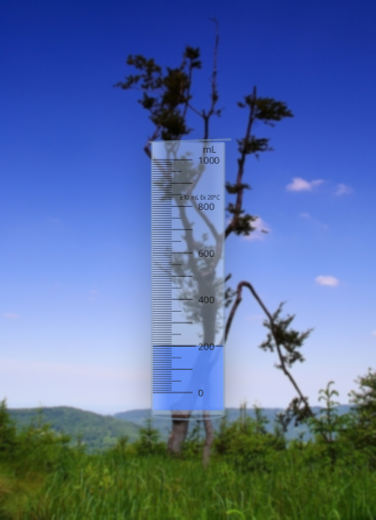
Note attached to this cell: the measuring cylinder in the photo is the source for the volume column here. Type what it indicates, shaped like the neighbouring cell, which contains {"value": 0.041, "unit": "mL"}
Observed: {"value": 200, "unit": "mL"}
